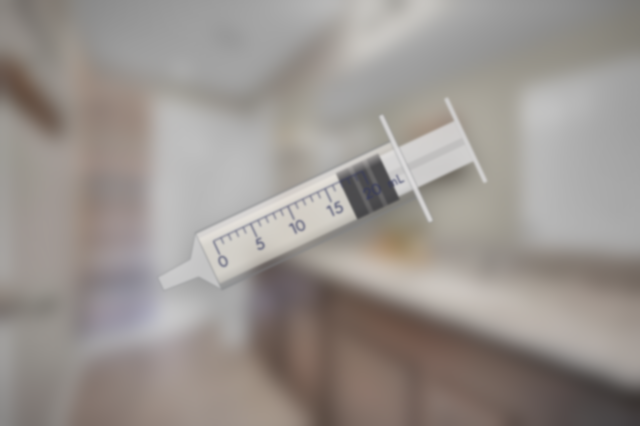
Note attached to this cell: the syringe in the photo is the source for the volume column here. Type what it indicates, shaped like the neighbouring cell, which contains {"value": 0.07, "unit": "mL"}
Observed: {"value": 17, "unit": "mL"}
